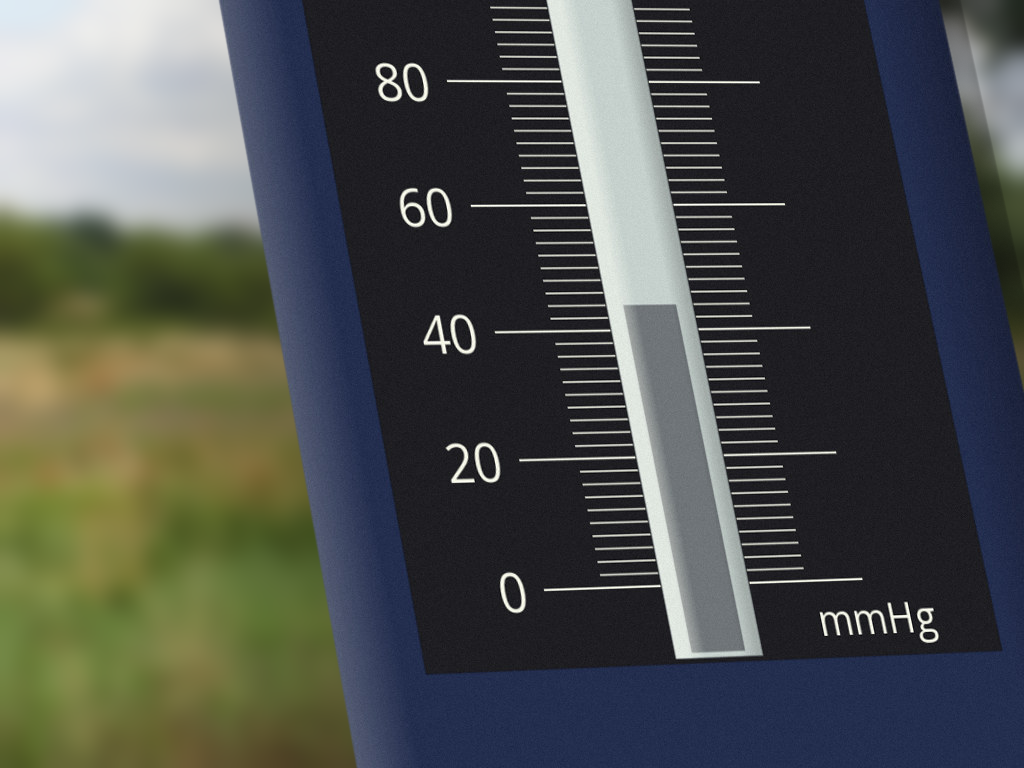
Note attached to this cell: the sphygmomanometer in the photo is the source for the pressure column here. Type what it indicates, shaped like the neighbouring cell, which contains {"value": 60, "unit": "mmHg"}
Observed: {"value": 44, "unit": "mmHg"}
